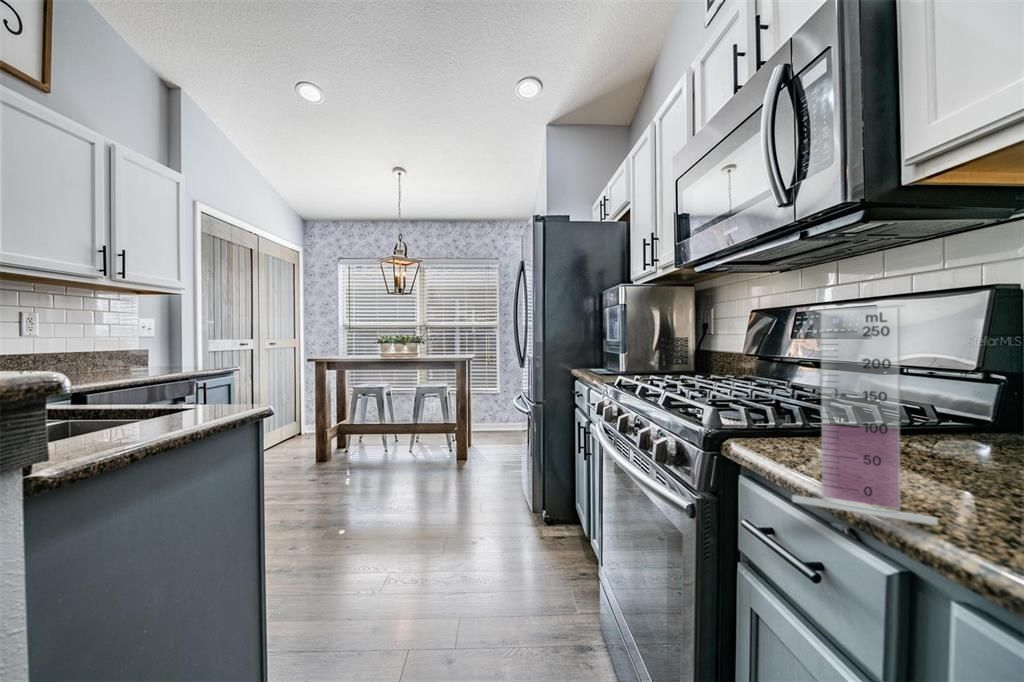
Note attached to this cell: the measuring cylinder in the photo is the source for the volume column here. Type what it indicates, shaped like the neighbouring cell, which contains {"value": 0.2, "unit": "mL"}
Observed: {"value": 100, "unit": "mL"}
